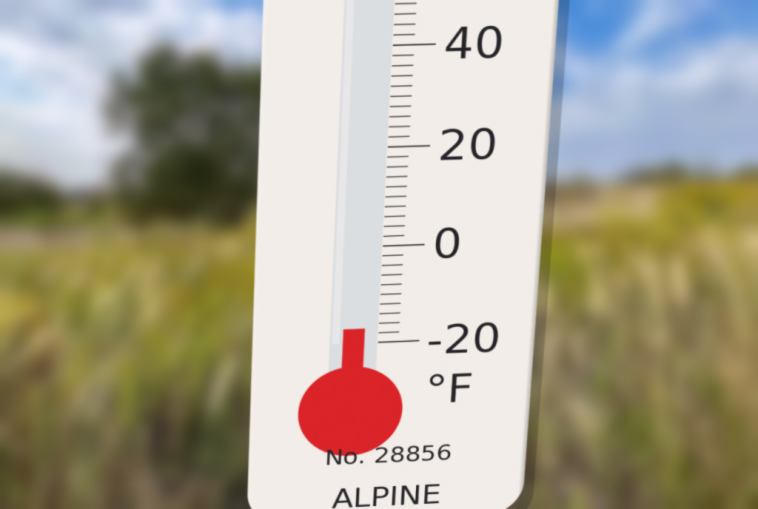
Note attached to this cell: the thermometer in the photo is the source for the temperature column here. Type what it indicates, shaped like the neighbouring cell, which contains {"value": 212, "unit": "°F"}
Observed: {"value": -17, "unit": "°F"}
